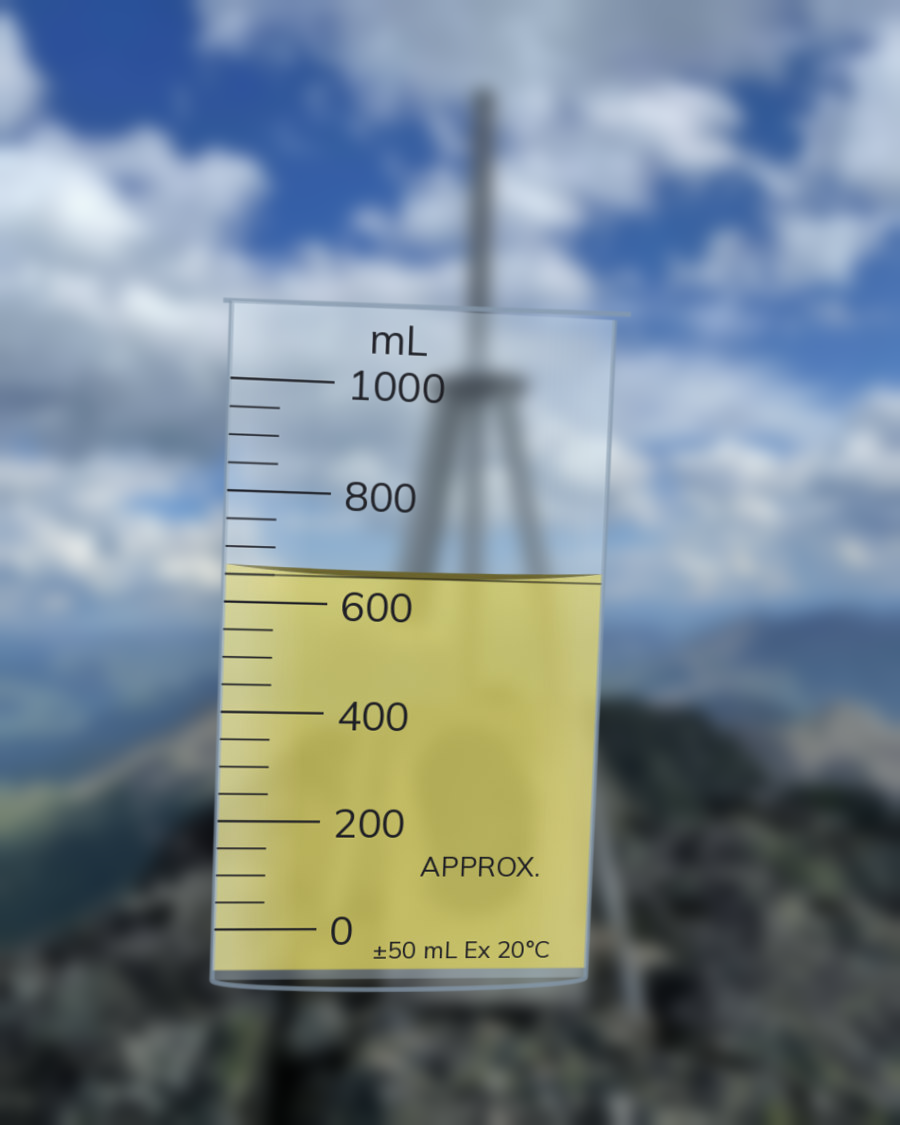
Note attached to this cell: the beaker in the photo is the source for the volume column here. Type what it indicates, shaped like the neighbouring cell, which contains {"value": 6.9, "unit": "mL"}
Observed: {"value": 650, "unit": "mL"}
